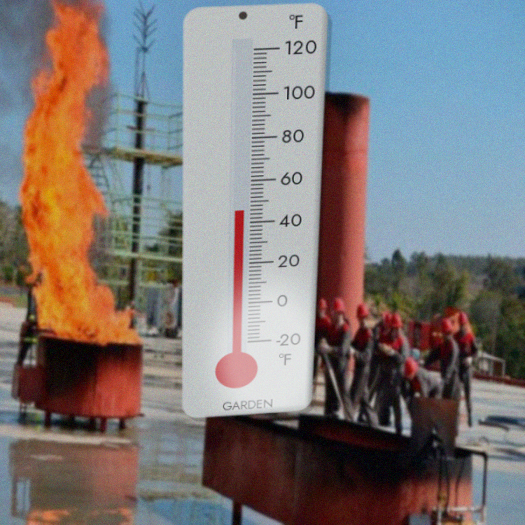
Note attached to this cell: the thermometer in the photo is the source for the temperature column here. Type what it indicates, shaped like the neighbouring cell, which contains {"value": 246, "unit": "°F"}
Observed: {"value": 46, "unit": "°F"}
